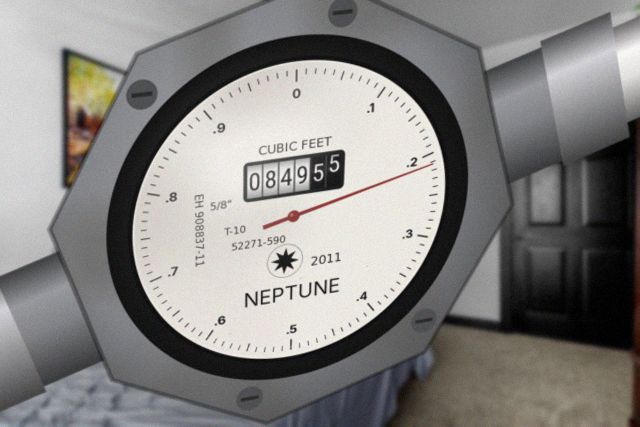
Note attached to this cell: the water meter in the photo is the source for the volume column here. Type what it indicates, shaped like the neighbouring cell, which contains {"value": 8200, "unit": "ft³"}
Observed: {"value": 84955.21, "unit": "ft³"}
